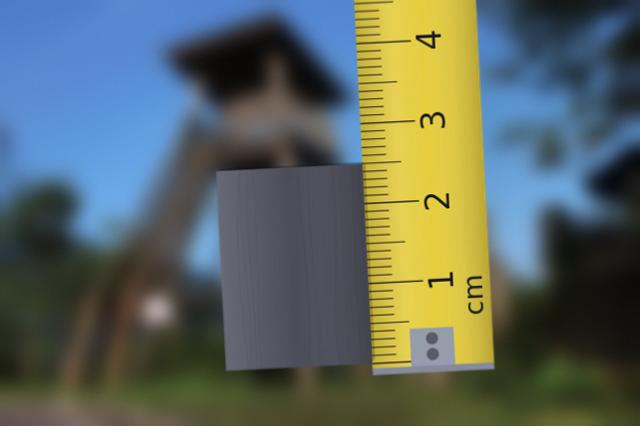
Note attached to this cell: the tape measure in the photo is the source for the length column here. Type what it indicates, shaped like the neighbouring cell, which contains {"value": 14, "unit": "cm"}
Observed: {"value": 2.5, "unit": "cm"}
